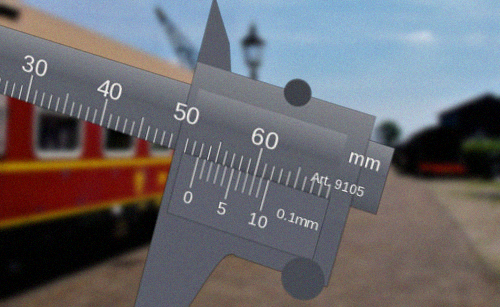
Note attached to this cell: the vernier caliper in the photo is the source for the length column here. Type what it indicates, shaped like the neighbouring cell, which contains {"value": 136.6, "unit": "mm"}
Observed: {"value": 52.8, "unit": "mm"}
